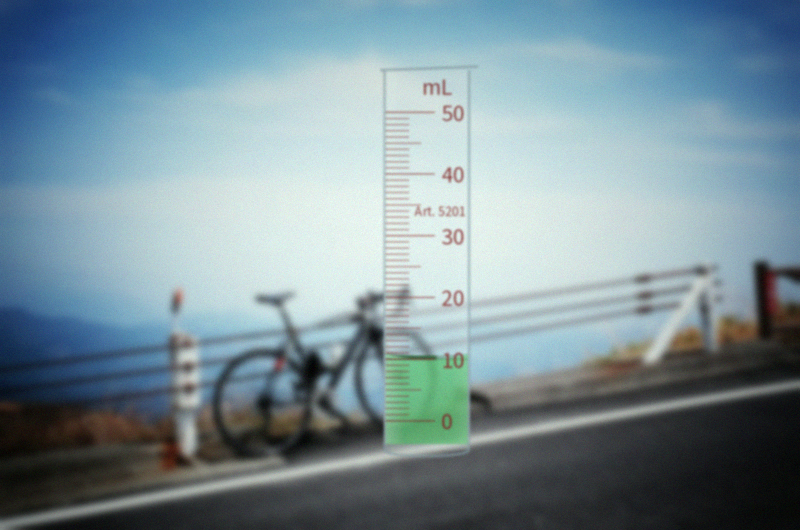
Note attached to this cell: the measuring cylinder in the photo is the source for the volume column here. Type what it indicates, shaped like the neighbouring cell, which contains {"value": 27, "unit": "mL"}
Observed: {"value": 10, "unit": "mL"}
